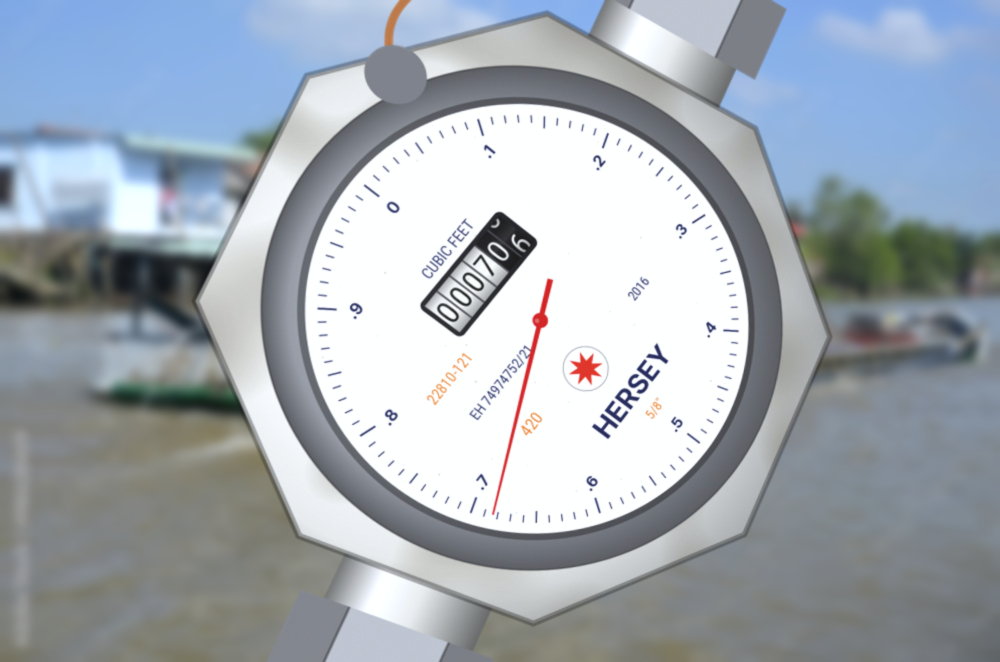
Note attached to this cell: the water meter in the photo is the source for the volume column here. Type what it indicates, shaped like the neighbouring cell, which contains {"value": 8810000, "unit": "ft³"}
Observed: {"value": 705.68, "unit": "ft³"}
